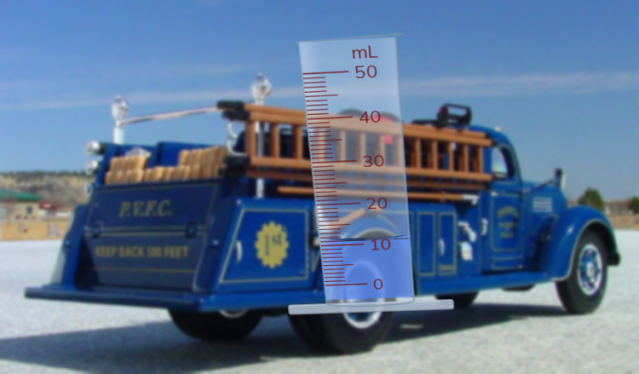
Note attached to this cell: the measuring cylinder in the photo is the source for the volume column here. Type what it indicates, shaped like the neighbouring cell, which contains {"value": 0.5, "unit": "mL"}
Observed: {"value": 11, "unit": "mL"}
